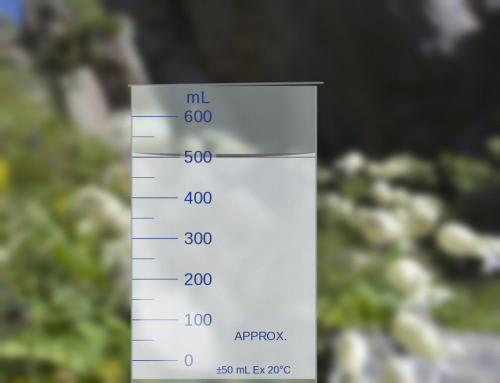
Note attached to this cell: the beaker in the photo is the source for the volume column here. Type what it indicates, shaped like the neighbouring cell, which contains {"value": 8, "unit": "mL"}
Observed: {"value": 500, "unit": "mL"}
